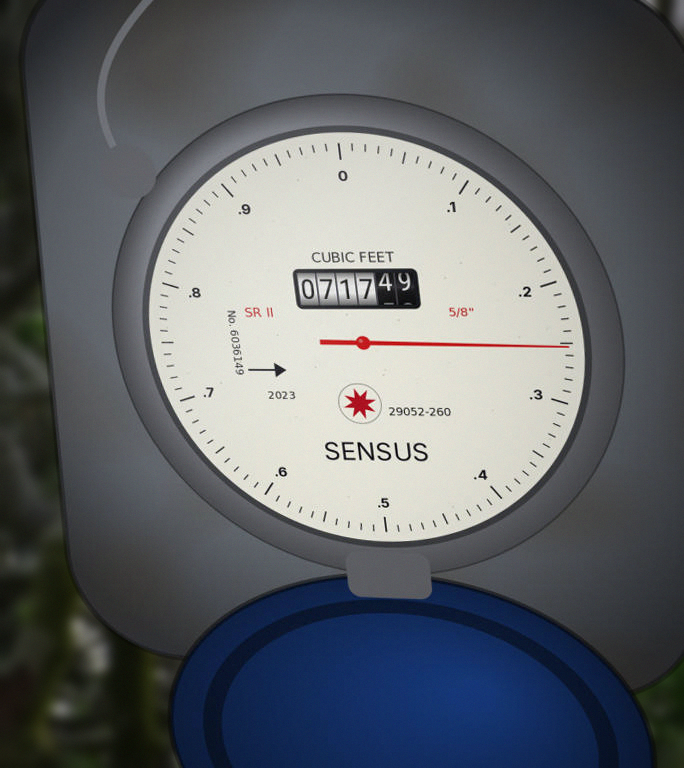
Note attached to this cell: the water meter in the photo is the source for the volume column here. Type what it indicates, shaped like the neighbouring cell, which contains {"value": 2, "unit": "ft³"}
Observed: {"value": 71749.25, "unit": "ft³"}
